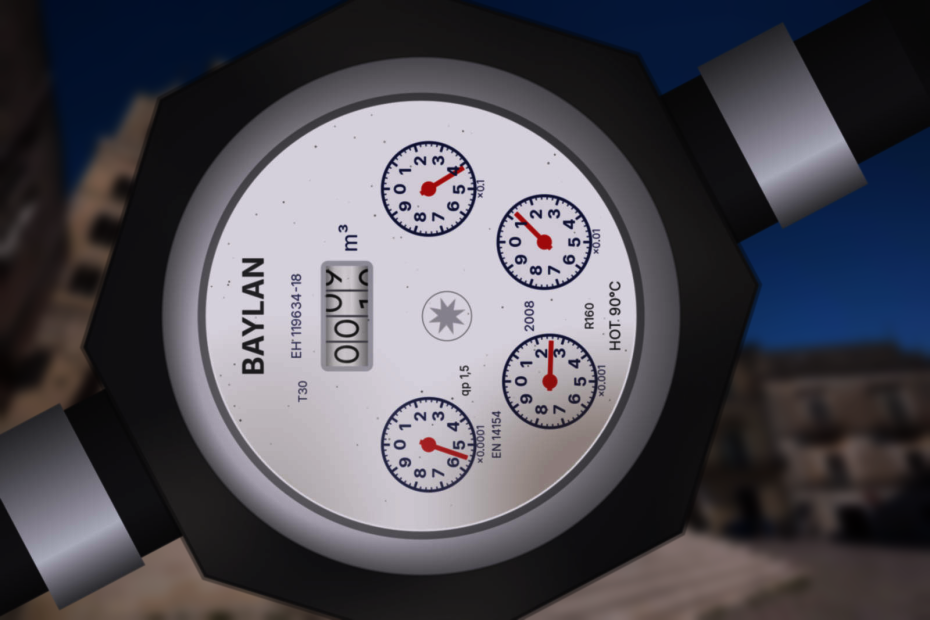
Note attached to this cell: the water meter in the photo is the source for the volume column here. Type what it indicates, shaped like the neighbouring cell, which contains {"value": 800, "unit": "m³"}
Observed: {"value": 9.4125, "unit": "m³"}
